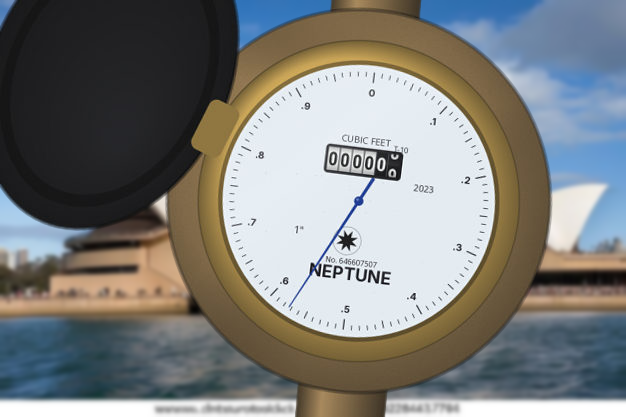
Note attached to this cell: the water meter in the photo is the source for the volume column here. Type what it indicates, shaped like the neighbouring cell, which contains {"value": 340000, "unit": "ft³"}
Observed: {"value": 8.57, "unit": "ft³"}
